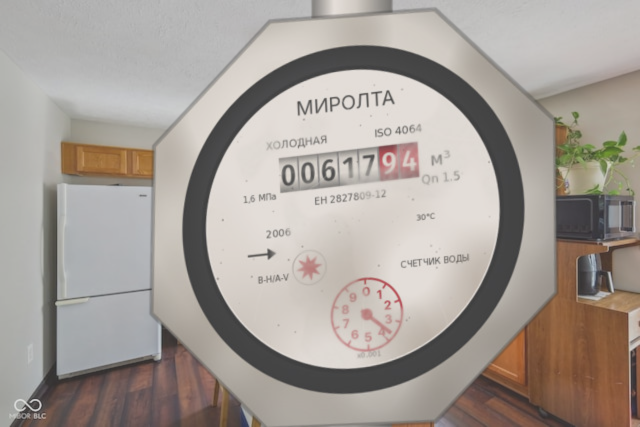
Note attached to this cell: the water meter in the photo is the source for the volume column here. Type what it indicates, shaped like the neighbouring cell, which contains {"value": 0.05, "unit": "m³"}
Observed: {"value": 617.943, "unit": "m³"}
